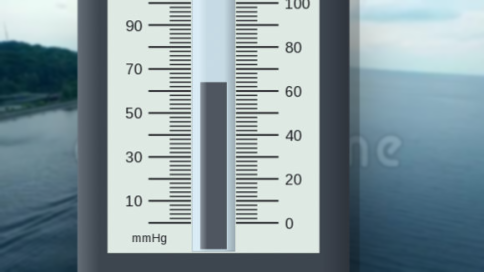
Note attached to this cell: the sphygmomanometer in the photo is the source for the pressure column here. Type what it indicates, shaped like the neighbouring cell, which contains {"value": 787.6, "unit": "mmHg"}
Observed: {"value": 64, "unit": "mmHg"}
